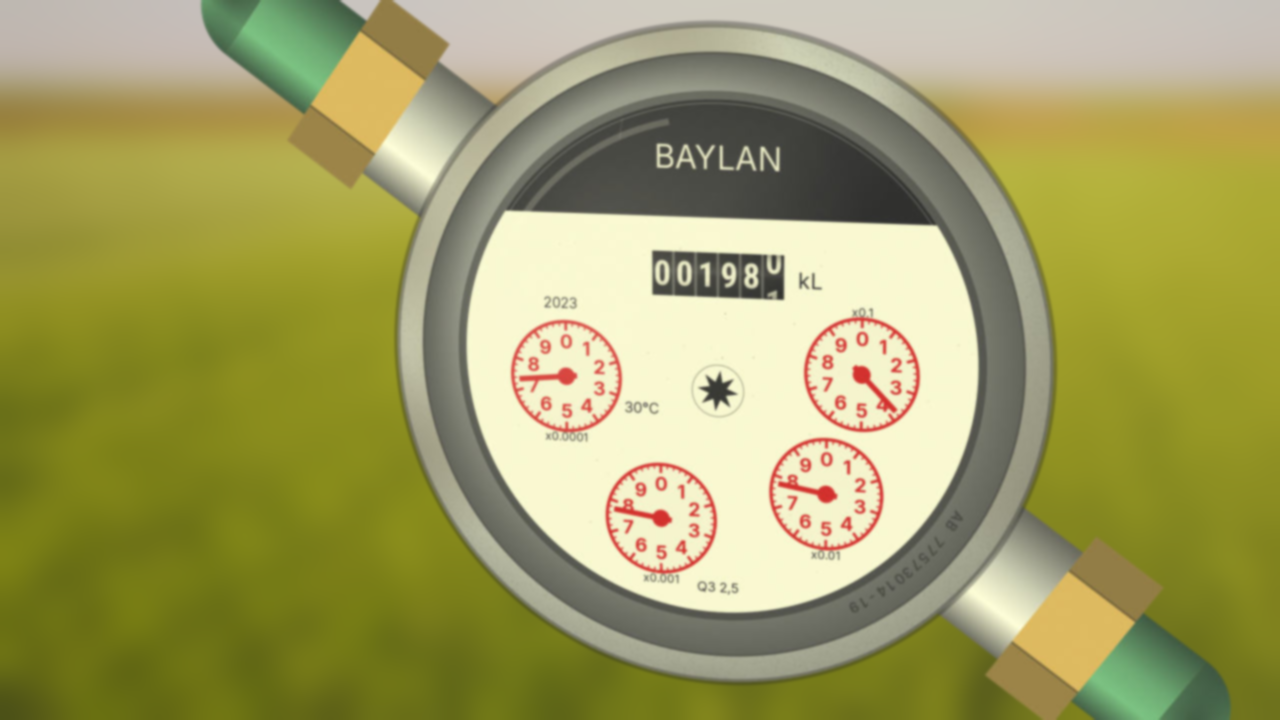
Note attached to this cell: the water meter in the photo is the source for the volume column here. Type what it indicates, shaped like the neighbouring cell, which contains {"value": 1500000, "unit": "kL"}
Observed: {"value": 1980.3777, "unit": "kL"}
